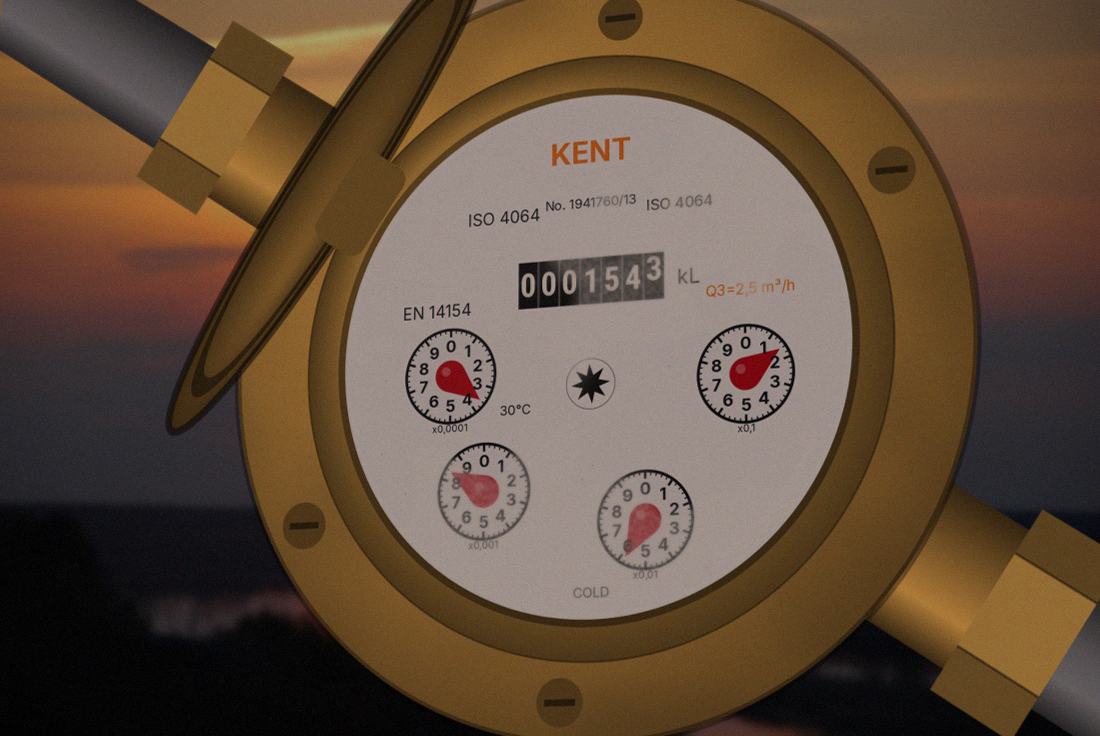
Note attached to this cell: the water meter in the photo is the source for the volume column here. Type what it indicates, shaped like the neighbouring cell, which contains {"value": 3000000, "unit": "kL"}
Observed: {"value": 1543.1583, "unit": "kL"}
